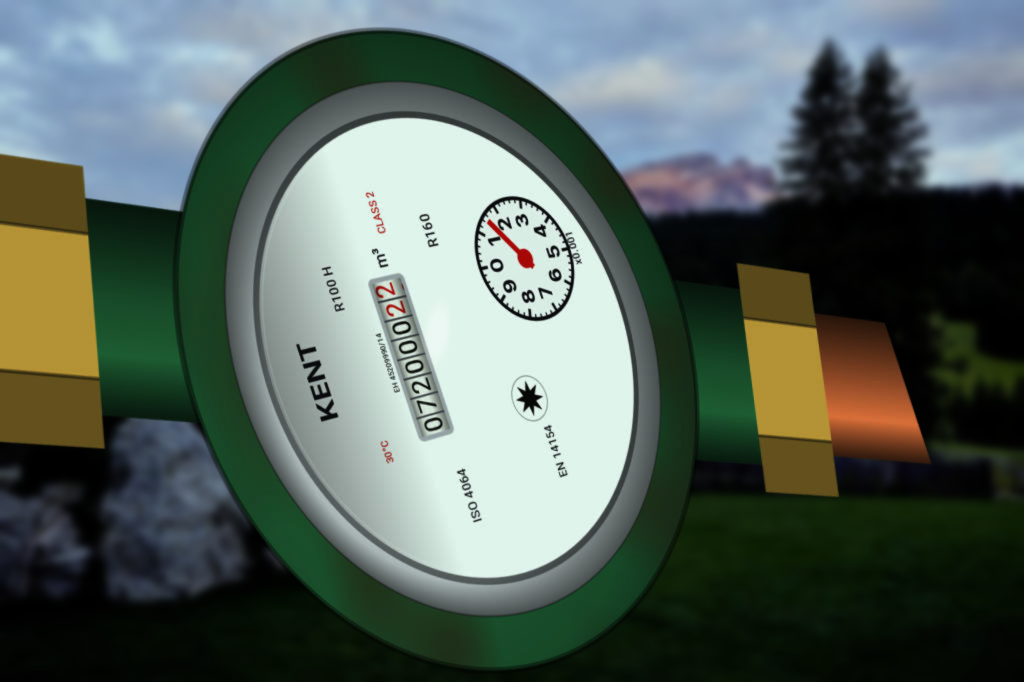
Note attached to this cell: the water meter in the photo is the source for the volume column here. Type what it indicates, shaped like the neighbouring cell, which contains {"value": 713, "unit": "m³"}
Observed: {"value": 72000.221, "unit": "m³"}
